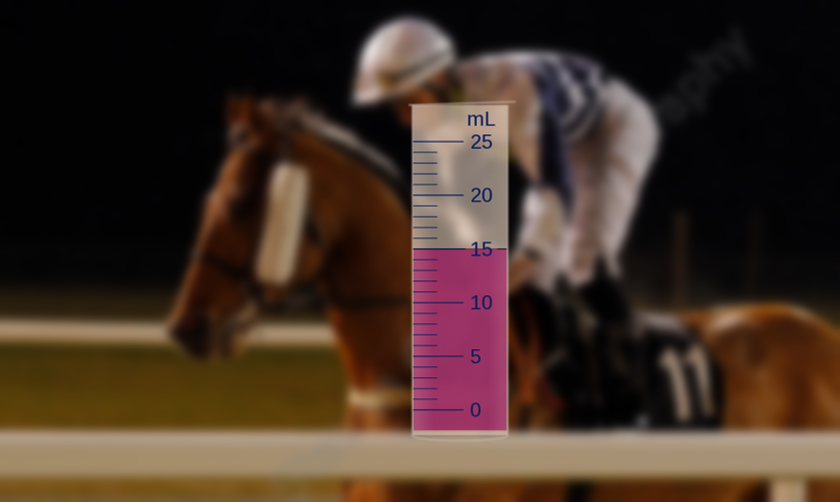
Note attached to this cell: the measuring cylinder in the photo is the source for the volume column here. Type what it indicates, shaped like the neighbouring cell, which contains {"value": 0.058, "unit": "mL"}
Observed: {"value": 15, "unit": "mL"}
